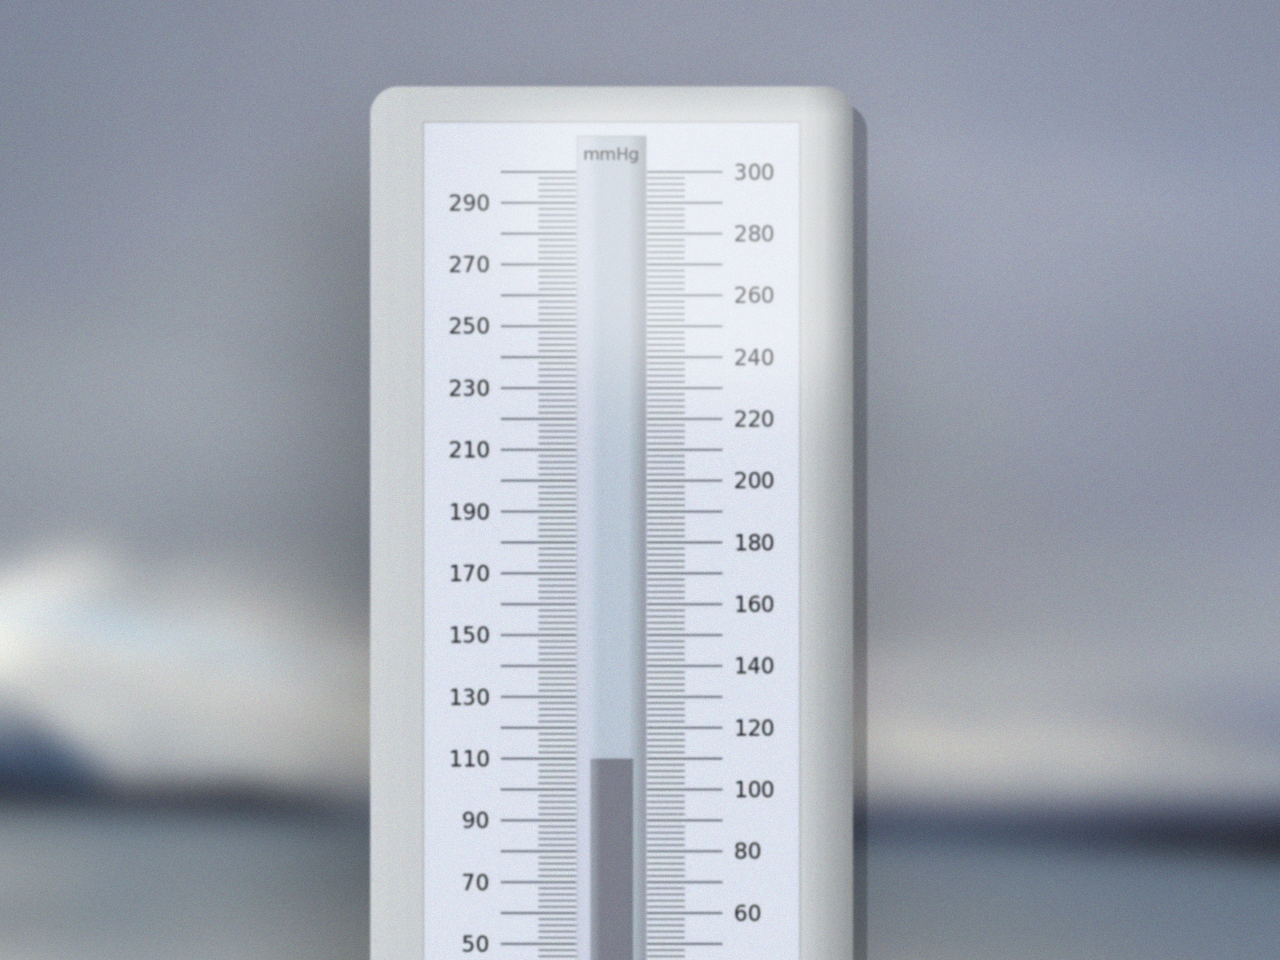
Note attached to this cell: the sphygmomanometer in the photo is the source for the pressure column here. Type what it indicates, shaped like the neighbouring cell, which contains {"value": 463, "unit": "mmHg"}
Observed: {"value": 110, "unit": "mmHg"}
